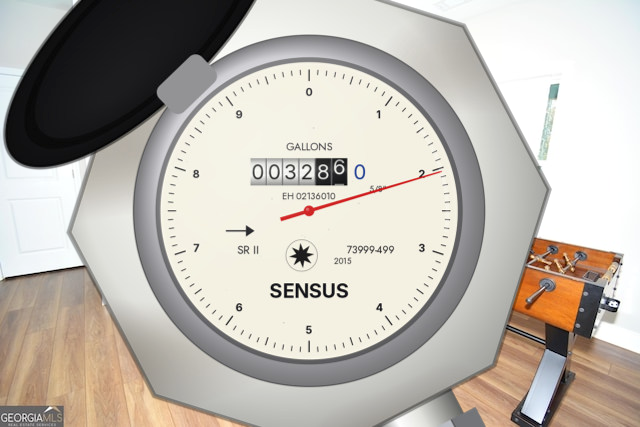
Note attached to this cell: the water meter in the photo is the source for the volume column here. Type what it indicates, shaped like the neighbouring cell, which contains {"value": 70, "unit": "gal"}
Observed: {"value": 32862.0, "unit": "gal"}
